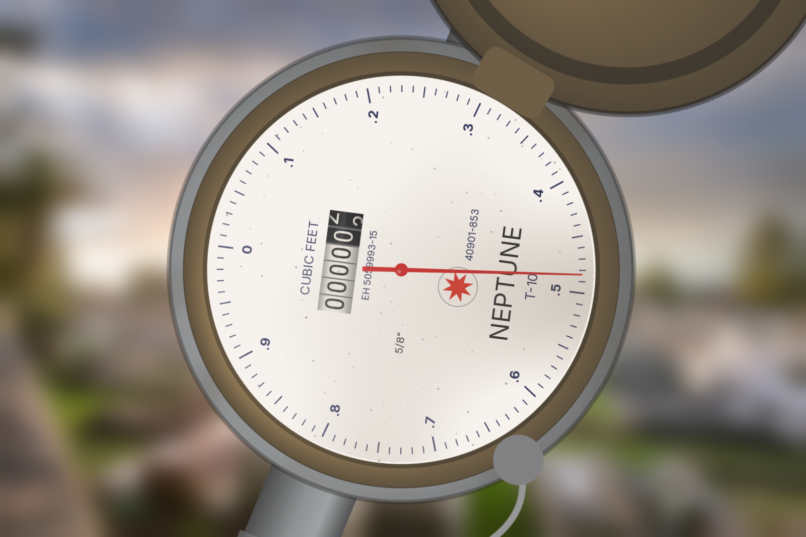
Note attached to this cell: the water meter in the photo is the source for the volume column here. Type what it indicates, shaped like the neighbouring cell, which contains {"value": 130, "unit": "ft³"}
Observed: {"value": 2.48, "unit": "ft³"}
